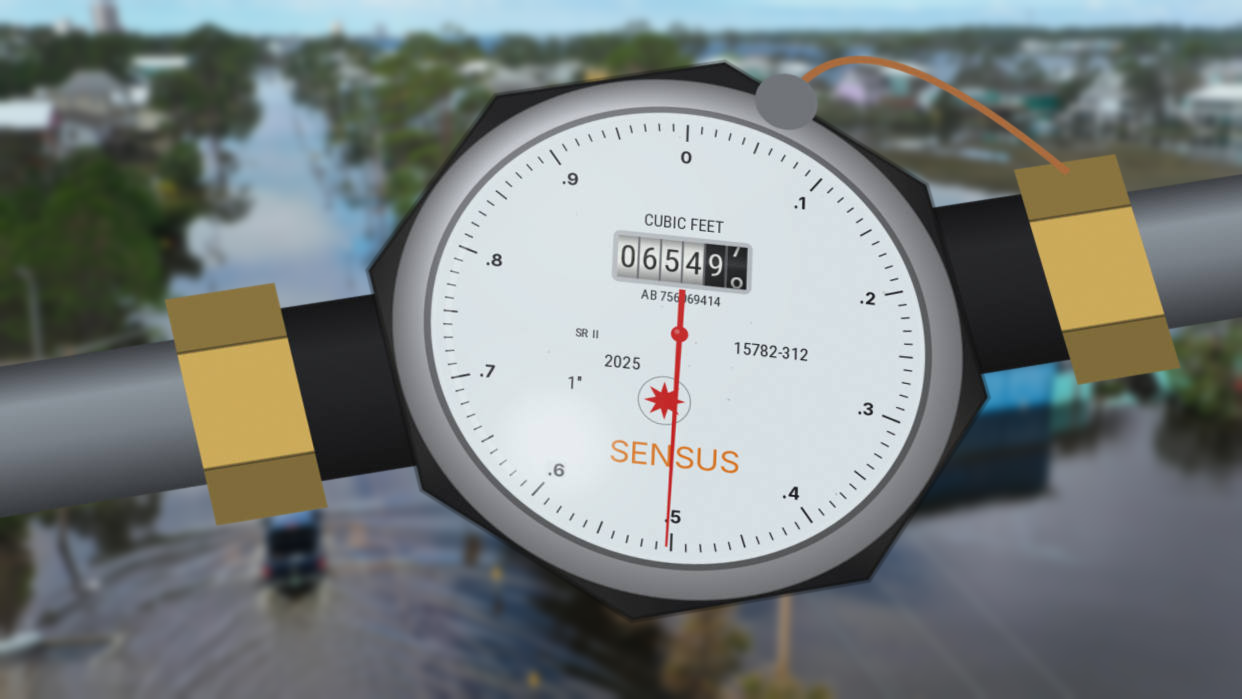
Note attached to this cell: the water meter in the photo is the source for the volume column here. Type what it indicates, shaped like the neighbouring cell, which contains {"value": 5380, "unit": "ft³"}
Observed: {"value": 65497.50, "unit": "ft³"}
